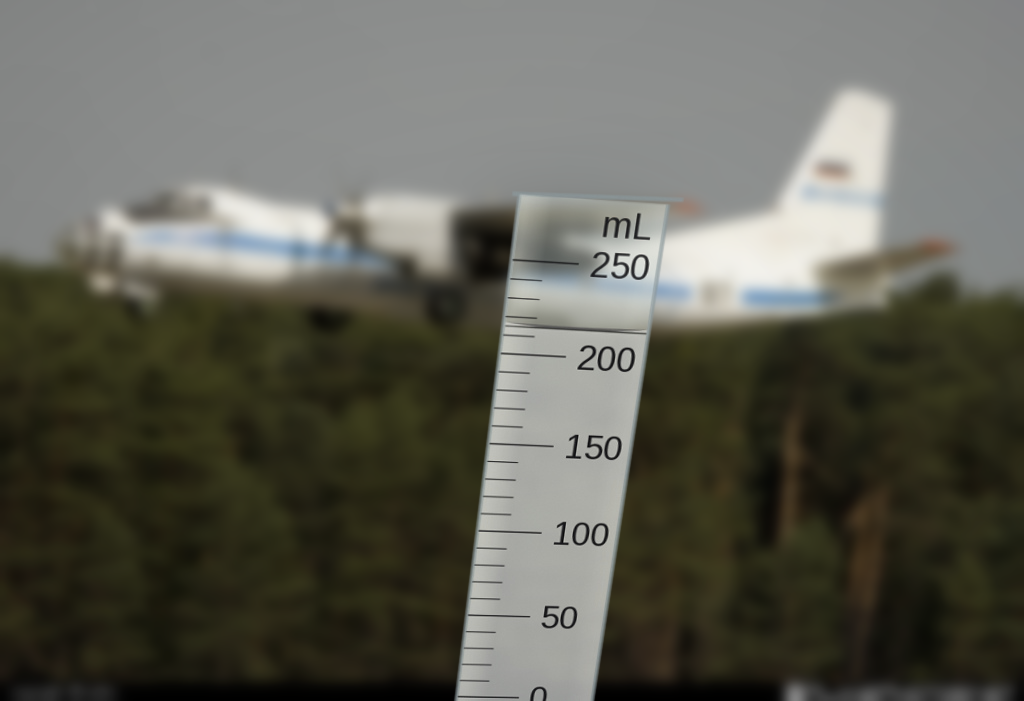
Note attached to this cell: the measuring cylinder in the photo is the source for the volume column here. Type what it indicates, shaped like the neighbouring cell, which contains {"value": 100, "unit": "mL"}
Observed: {"value": 215, "unit": "mL"}
